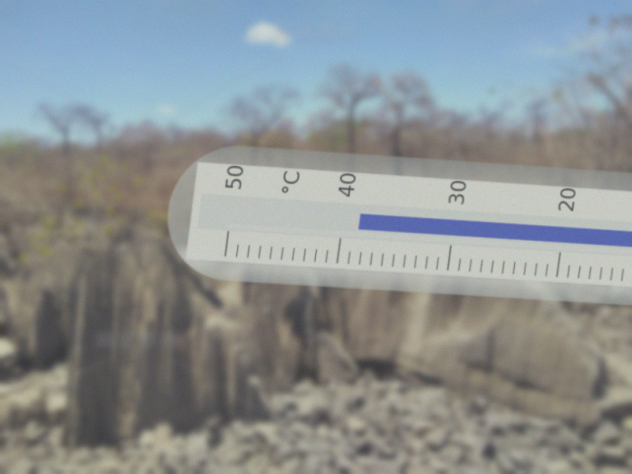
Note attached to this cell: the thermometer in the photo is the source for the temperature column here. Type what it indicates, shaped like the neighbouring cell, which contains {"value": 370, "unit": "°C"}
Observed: {"value": 38.5, "unit": "°C"}
